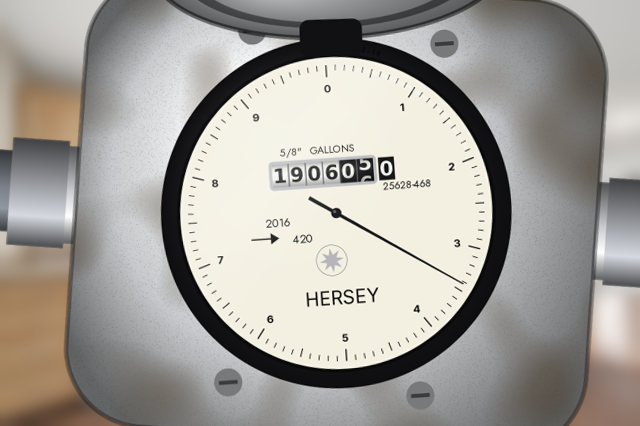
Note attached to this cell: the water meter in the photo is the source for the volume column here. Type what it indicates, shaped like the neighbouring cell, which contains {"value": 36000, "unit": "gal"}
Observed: {"value": 1906053.4, "unit": "gal"}
